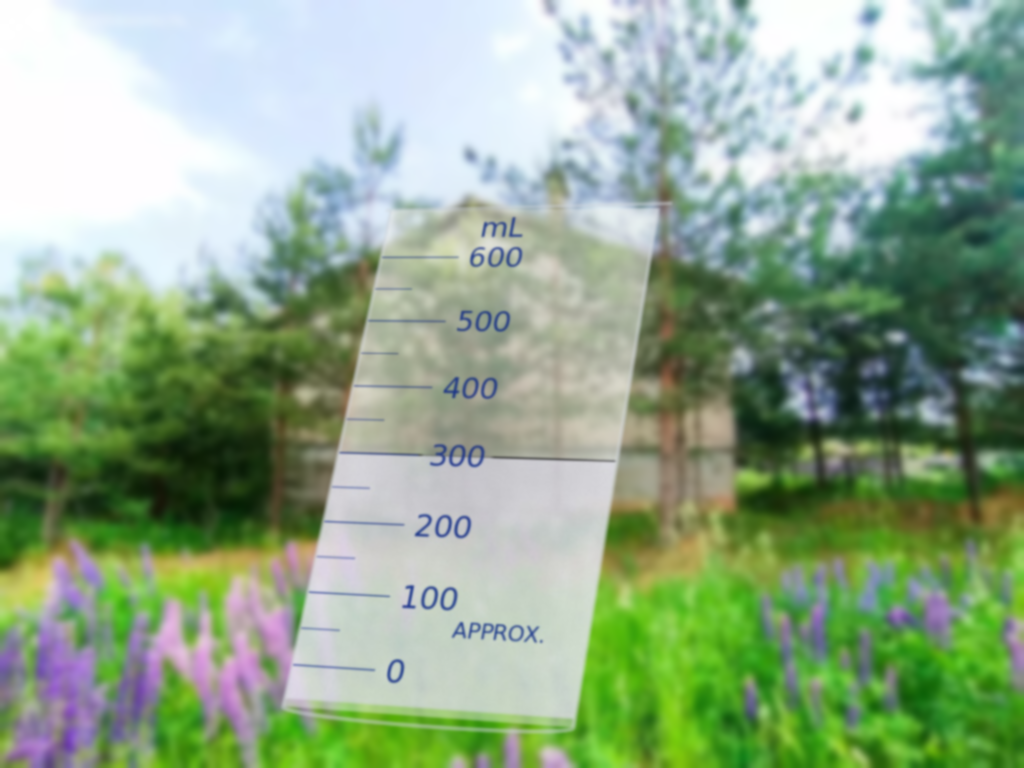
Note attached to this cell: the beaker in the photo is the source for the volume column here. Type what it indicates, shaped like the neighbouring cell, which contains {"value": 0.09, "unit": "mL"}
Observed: {"value": 300, "unit": "mL"}
